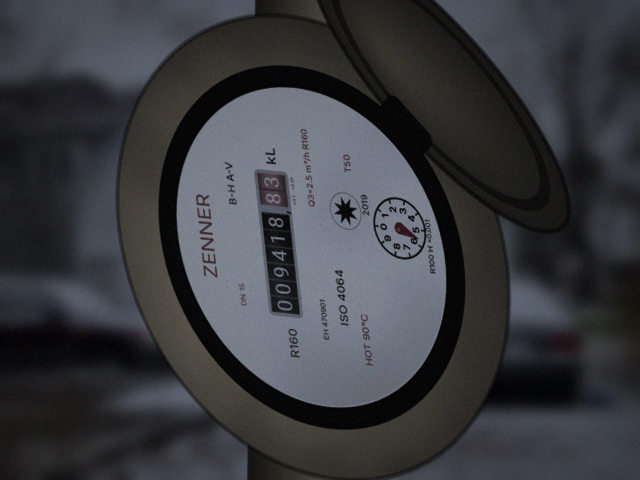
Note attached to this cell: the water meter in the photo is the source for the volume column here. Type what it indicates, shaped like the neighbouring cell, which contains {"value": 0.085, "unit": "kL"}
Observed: {"value": 9418.835, "unit": "kL"}
